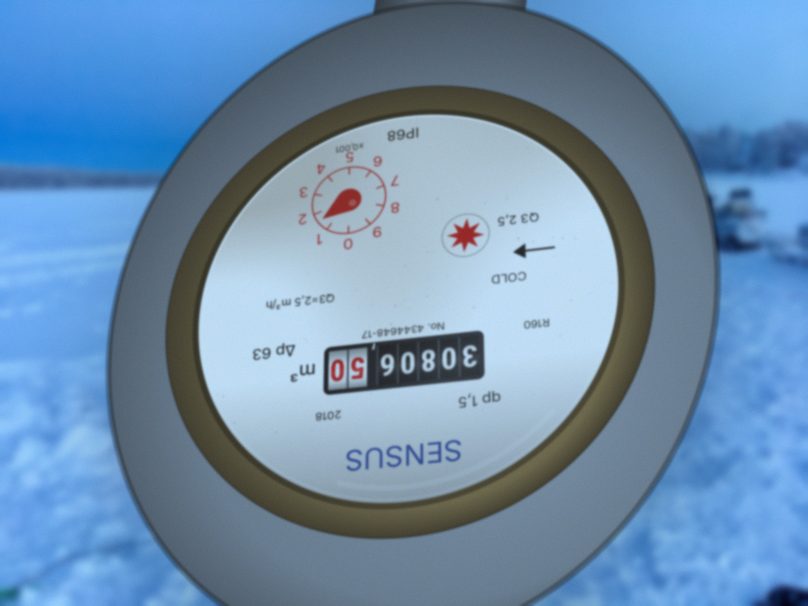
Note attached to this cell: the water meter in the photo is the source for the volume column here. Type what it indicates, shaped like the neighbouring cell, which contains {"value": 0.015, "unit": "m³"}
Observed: {"value": 30806.501, "unit": "m³"}
